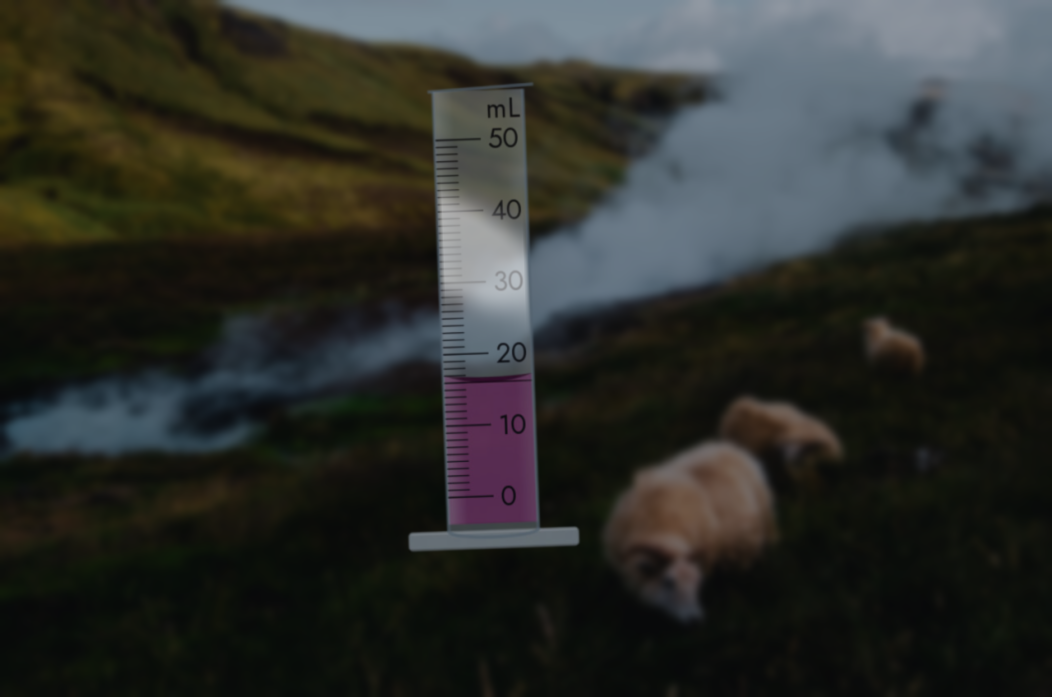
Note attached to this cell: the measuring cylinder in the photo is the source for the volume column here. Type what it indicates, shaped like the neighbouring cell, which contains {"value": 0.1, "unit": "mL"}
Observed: {"value": 16, "unit": "mL"}
